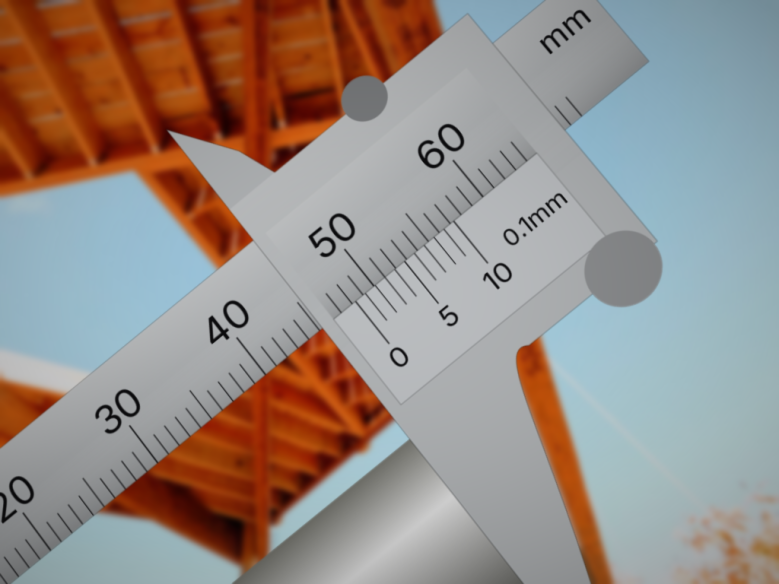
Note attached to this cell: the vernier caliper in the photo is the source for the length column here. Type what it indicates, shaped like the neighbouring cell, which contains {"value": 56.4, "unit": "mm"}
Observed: {"value": 48.3, "unit": "mm"}
